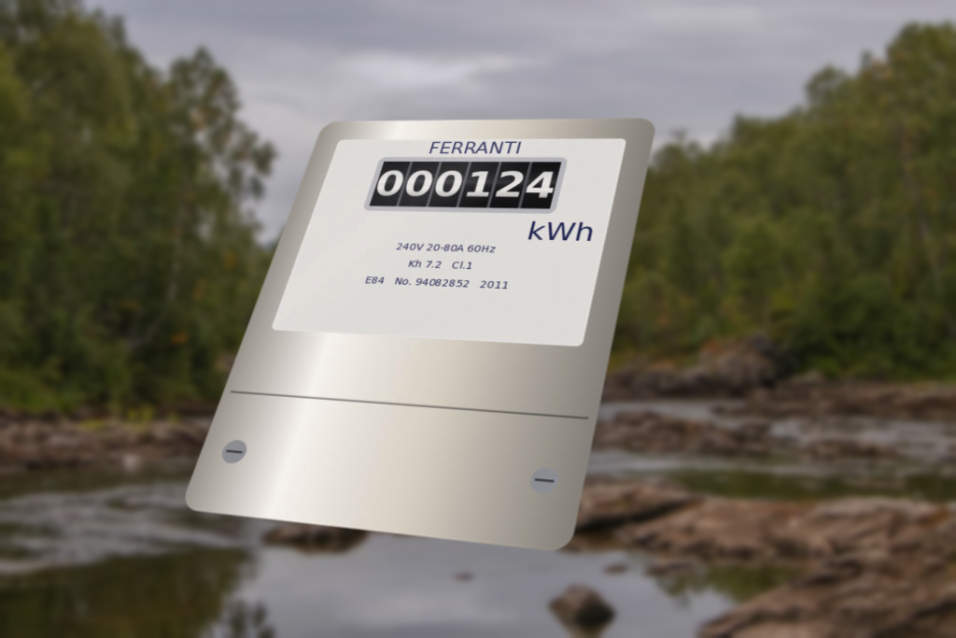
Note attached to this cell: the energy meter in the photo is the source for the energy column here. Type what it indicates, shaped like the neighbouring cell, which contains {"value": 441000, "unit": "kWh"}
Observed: {"value": 124, "unit": "kWh"}
